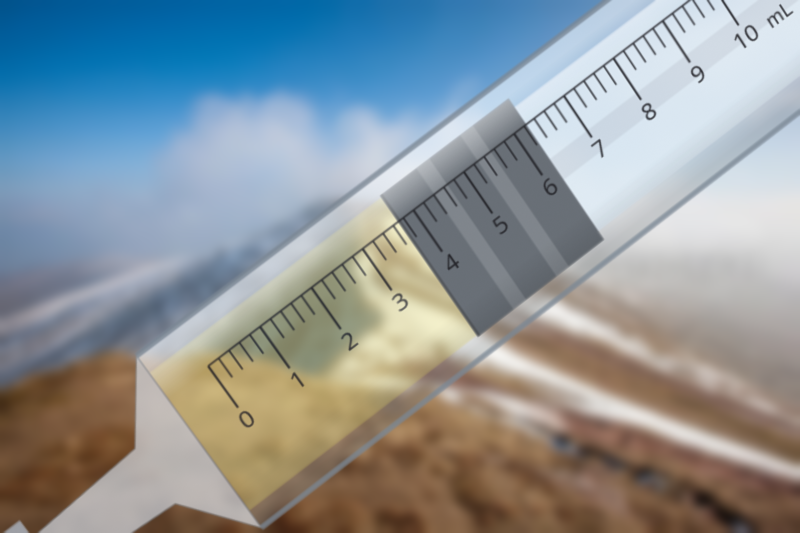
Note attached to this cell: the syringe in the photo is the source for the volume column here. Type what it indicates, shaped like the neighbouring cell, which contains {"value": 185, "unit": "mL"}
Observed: {"value": 3.7, "unit": "mL"}
